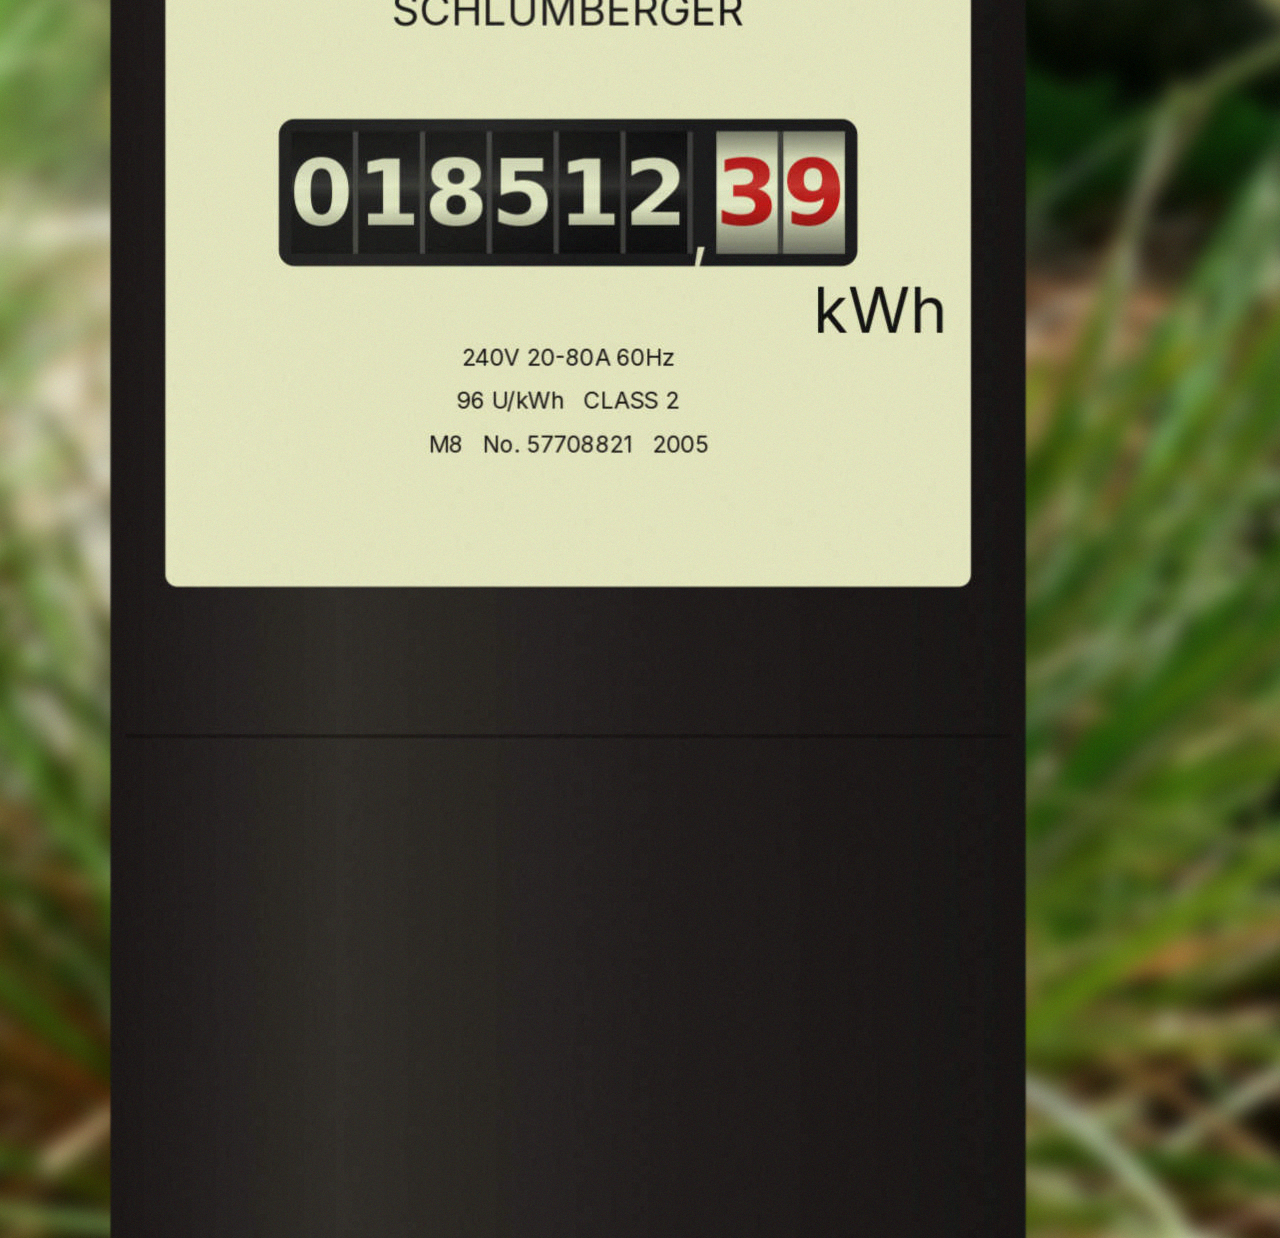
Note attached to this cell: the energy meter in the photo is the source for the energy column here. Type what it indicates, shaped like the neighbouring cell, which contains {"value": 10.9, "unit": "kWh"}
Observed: {"value": 18512.39, "unit": "kWh"}
